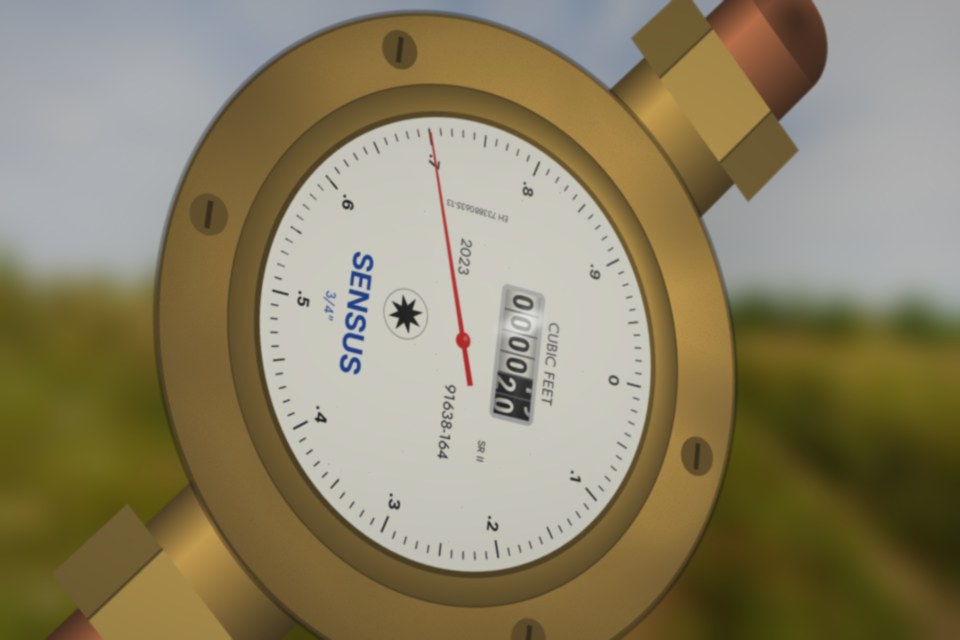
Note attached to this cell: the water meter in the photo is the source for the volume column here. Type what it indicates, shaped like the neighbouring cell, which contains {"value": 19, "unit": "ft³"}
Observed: {"value": 19.70, "unit": "ft³"}
